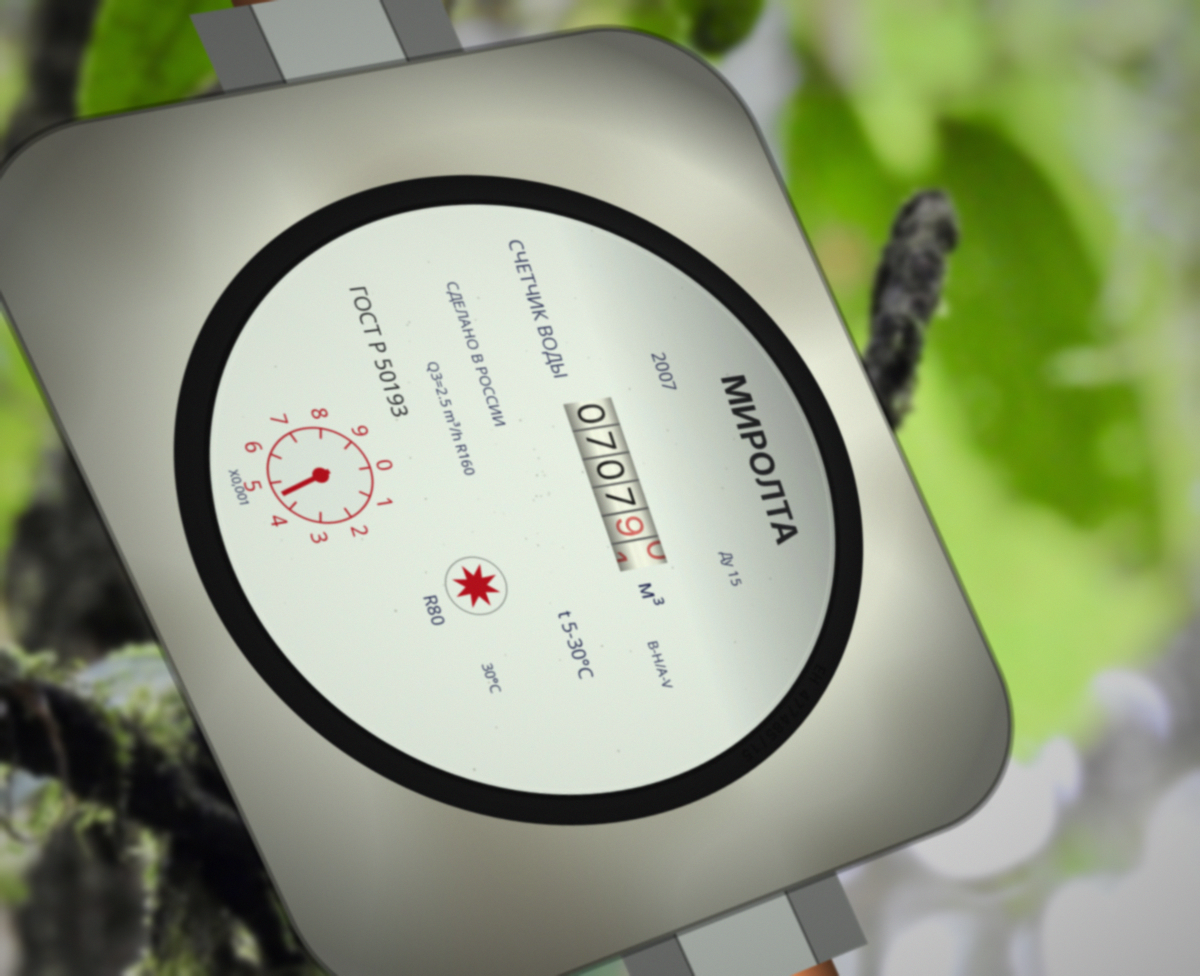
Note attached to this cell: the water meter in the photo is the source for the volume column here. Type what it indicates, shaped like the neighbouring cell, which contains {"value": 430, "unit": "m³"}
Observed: {"value": 707.904, "unit": "m³"}
